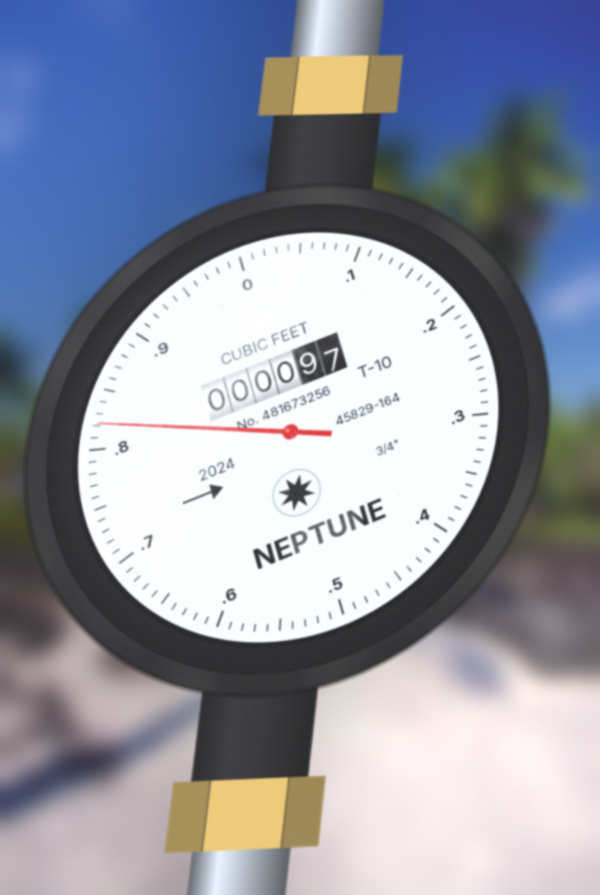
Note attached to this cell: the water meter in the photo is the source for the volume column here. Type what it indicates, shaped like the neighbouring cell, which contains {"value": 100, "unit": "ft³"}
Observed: {"value": 96.82, "unit": "ft³"}
